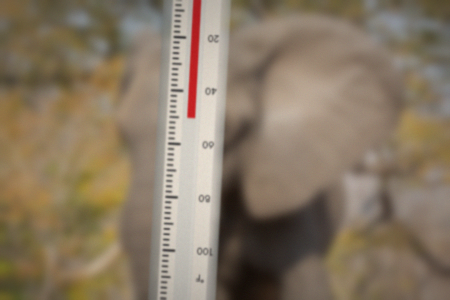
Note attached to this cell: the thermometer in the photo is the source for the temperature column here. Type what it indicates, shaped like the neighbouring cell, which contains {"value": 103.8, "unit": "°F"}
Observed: {"value": 50, "unit": "°F"}
